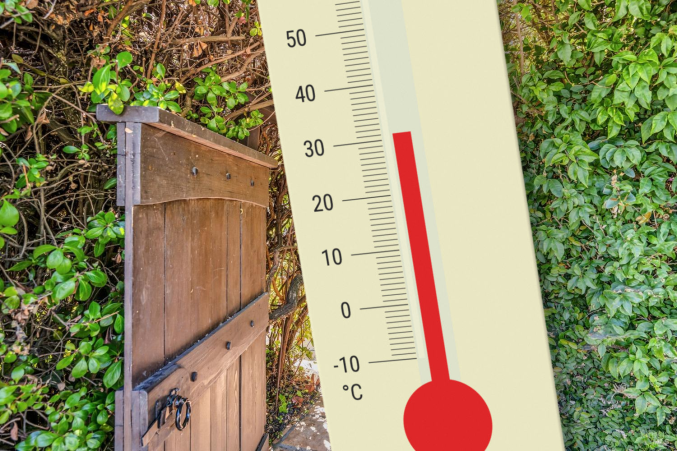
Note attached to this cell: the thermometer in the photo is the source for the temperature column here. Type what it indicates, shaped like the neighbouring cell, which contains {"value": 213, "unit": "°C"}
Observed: {"value": 31, "unit": "°C"}
